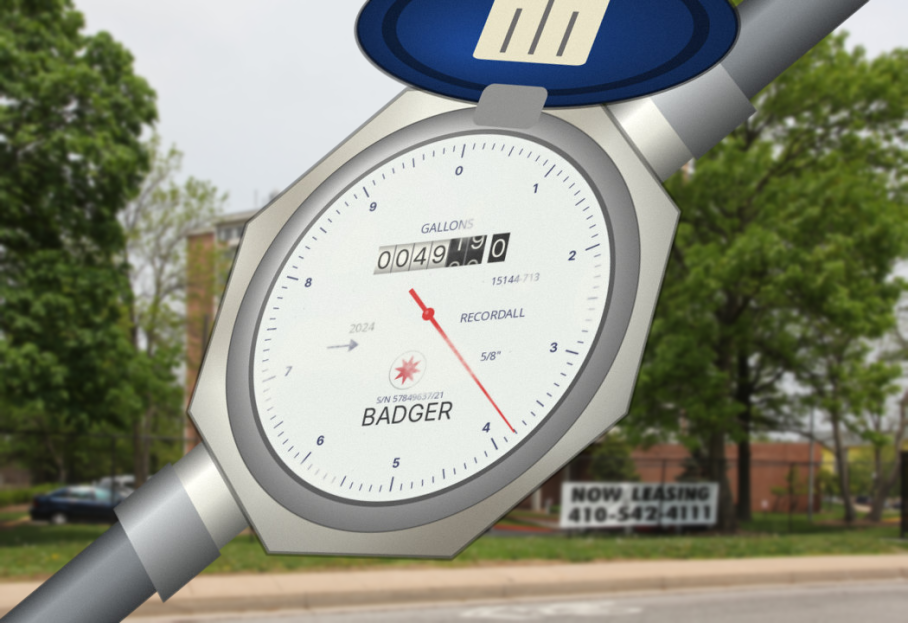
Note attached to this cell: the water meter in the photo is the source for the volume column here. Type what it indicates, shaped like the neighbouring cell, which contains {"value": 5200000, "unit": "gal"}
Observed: {"value": 49193.8, "unit": "gal"}
